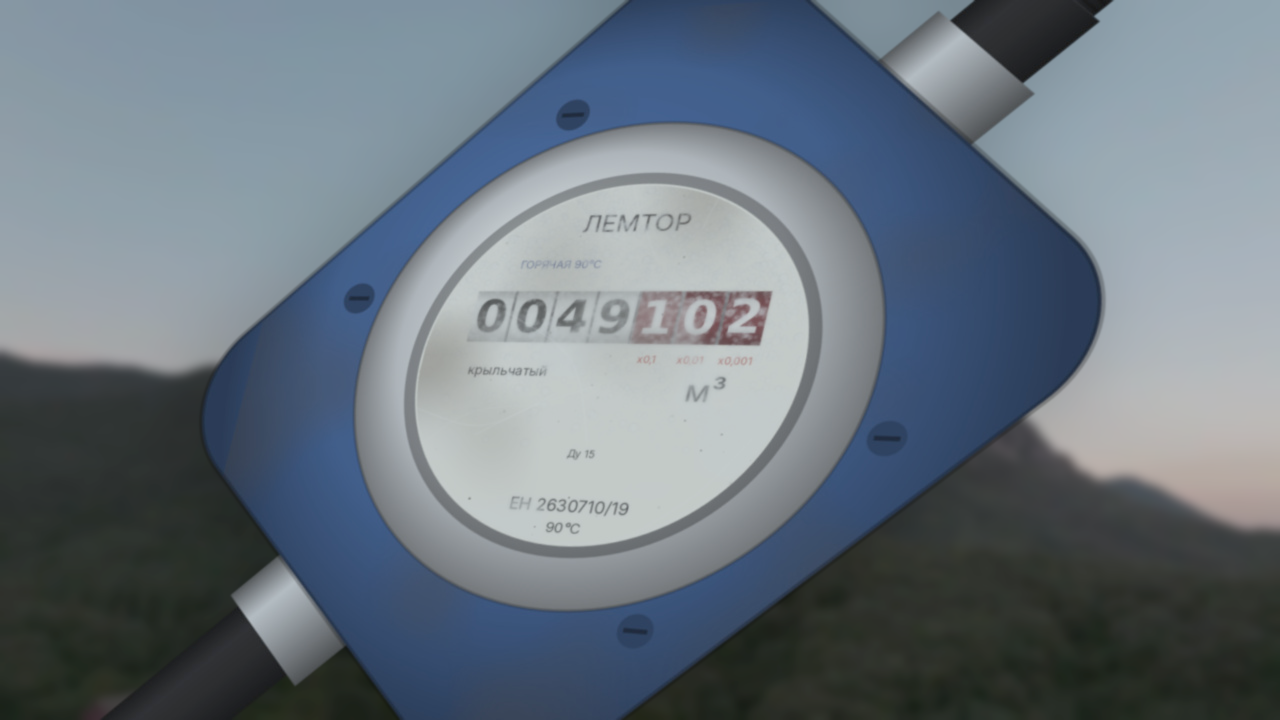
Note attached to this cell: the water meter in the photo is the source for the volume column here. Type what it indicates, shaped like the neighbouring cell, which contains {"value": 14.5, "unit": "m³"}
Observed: {"value": 49.102, "unit": "m³"}
